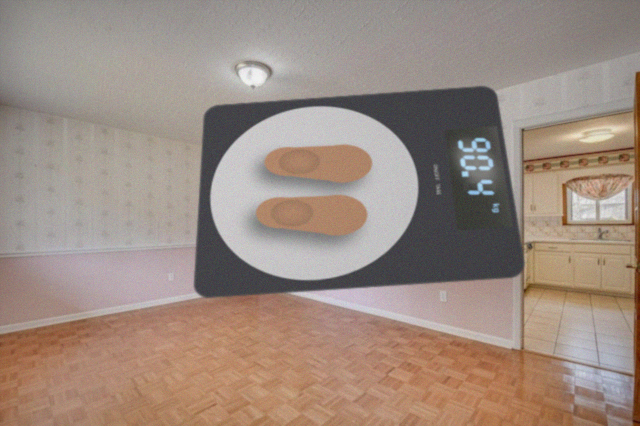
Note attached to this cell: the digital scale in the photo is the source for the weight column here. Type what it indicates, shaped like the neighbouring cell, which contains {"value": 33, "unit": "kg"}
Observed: {"value": 90.4, "unit": "kg"}
